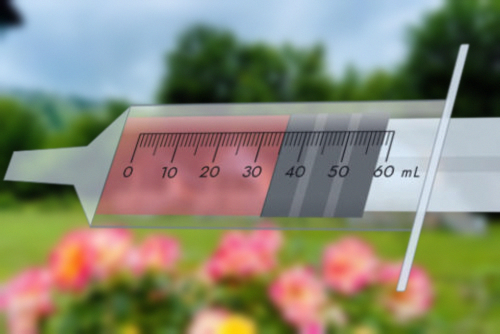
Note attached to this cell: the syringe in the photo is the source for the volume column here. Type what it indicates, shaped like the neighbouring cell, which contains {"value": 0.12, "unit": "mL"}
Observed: {"value": 35, "unit": "mL"}
